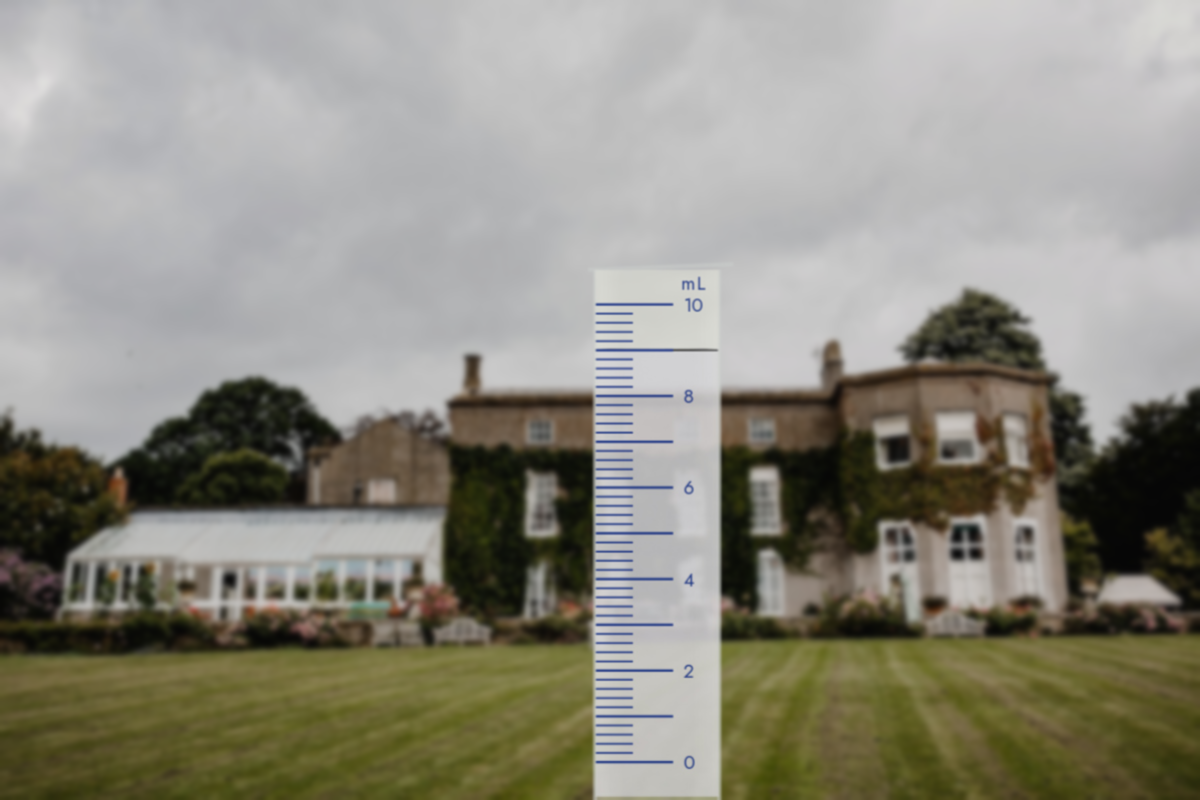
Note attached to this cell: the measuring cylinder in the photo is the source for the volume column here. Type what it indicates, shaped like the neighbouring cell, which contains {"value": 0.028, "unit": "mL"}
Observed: {"value": 9, "unit": "mL"}
